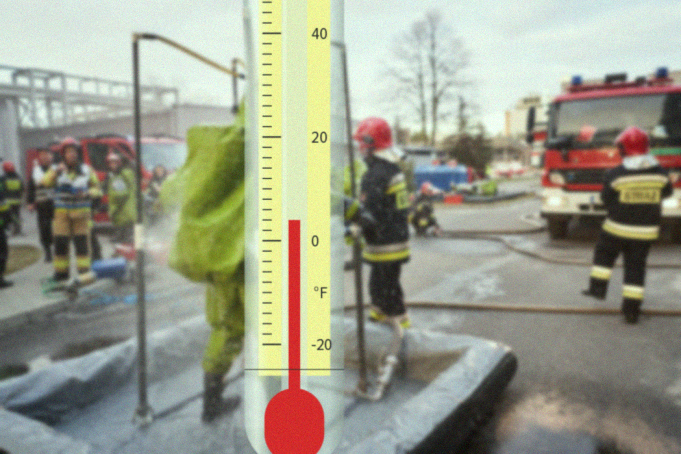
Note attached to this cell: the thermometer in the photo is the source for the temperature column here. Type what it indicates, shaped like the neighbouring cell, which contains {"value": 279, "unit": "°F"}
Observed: {"value": 4, "unit": "°F"}
